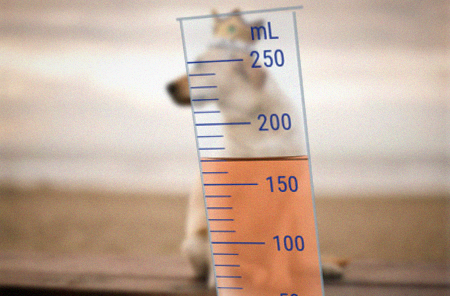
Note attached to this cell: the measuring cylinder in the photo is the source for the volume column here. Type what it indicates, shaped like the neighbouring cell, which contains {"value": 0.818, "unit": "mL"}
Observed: {"value": 170, "unit": "mL"}
